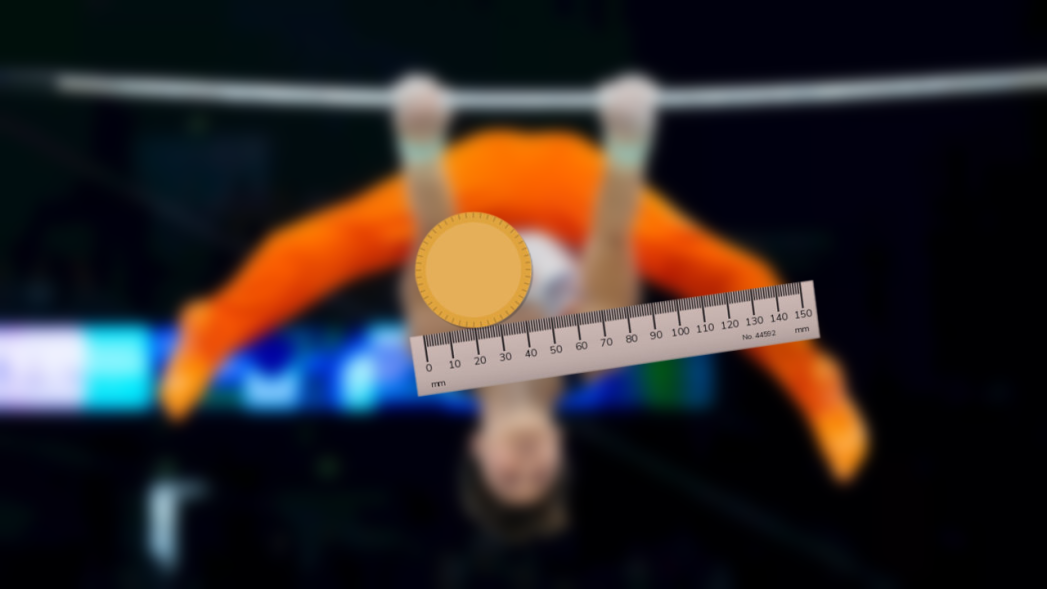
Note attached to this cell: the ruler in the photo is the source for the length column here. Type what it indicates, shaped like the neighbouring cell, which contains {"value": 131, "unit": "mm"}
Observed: {"value": 45, "unit": "mm"}
